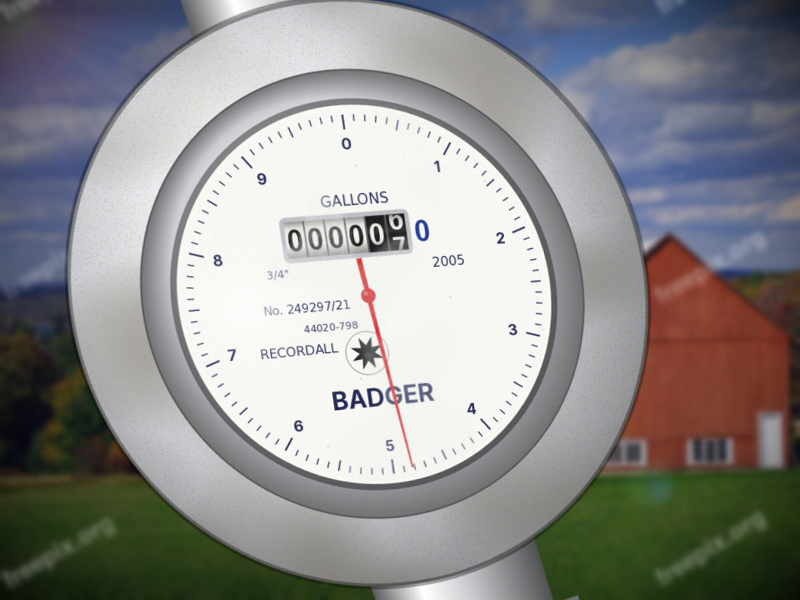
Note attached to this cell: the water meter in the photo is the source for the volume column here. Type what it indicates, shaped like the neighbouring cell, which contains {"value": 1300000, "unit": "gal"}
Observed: {"value": 64.8, "unit": "gal"}
